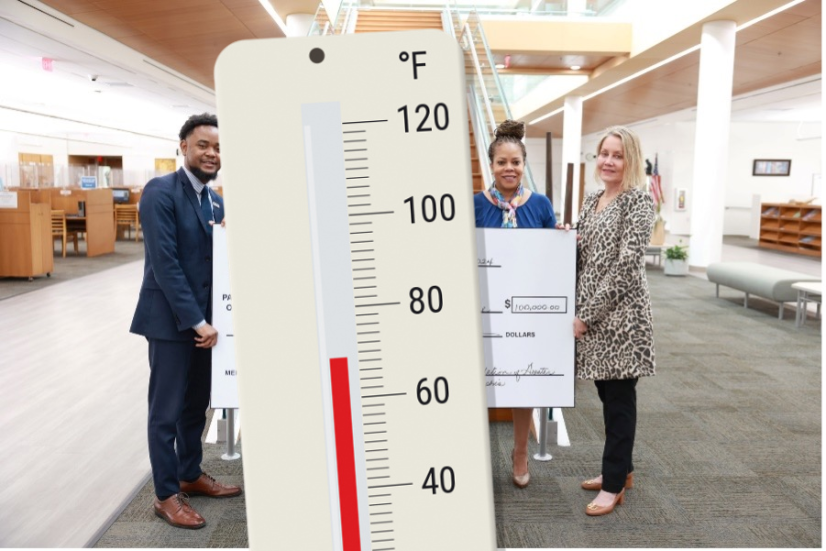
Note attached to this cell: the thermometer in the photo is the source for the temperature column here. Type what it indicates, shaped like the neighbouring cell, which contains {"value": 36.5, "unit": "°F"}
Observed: {"value": 69, "unit": "°F"}
